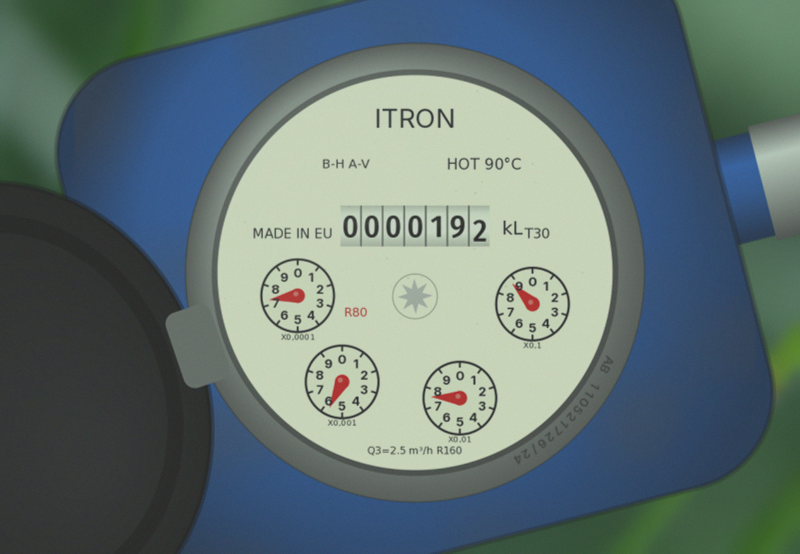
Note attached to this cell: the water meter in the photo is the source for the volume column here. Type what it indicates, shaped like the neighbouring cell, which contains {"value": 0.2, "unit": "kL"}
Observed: {"value": 191.8757, "unit": "kL"}
